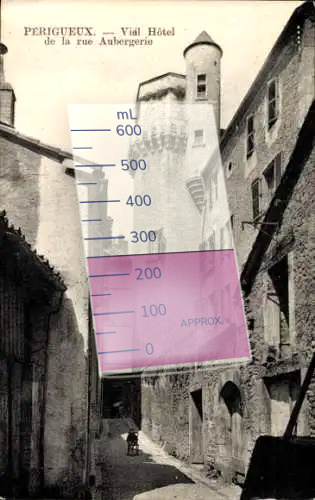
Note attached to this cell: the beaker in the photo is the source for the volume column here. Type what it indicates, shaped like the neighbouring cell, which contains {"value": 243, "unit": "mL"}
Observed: {"value": 250, "unit": "mL"}
